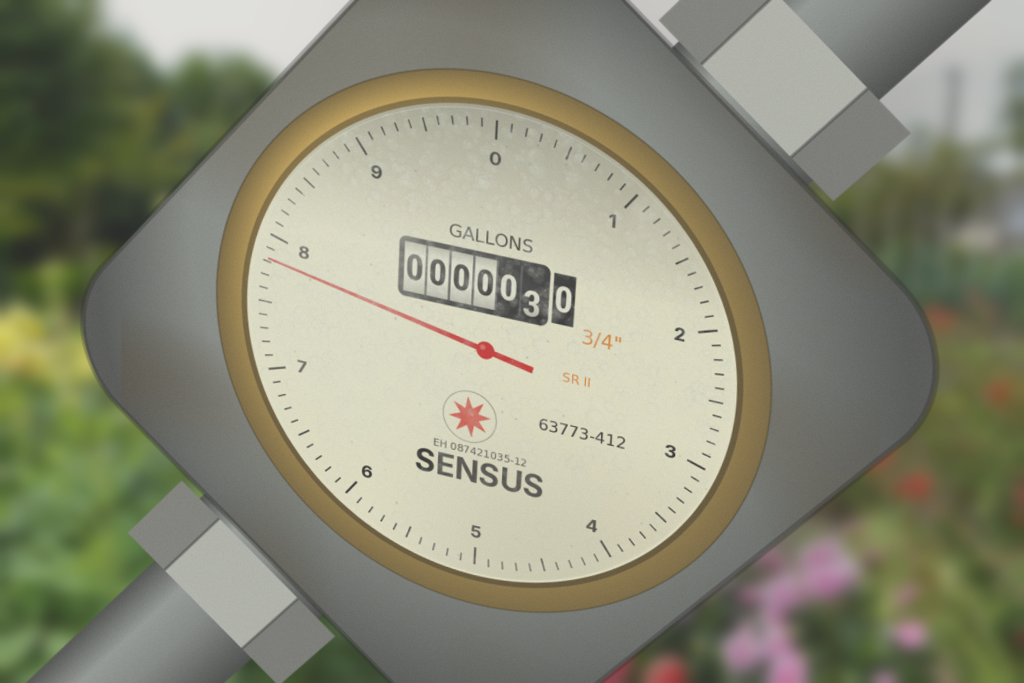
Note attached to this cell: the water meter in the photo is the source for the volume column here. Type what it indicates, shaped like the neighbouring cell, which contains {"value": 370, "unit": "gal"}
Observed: {"value": 27.8, "unit": "gal"}
